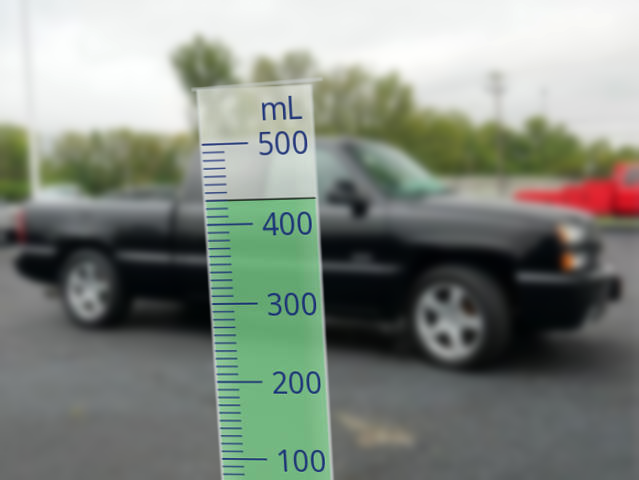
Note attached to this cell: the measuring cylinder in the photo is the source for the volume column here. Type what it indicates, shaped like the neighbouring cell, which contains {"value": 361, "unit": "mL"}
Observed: {"value": 430, "unit": "mL"}
